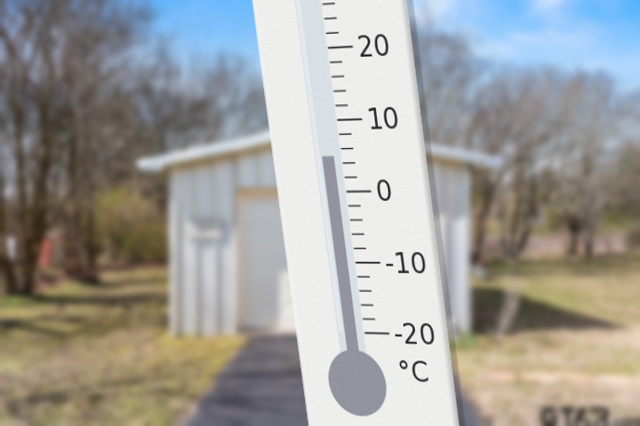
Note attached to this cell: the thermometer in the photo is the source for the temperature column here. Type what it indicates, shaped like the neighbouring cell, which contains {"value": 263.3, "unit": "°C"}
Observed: {"value": 5, "unit": "°C"}
